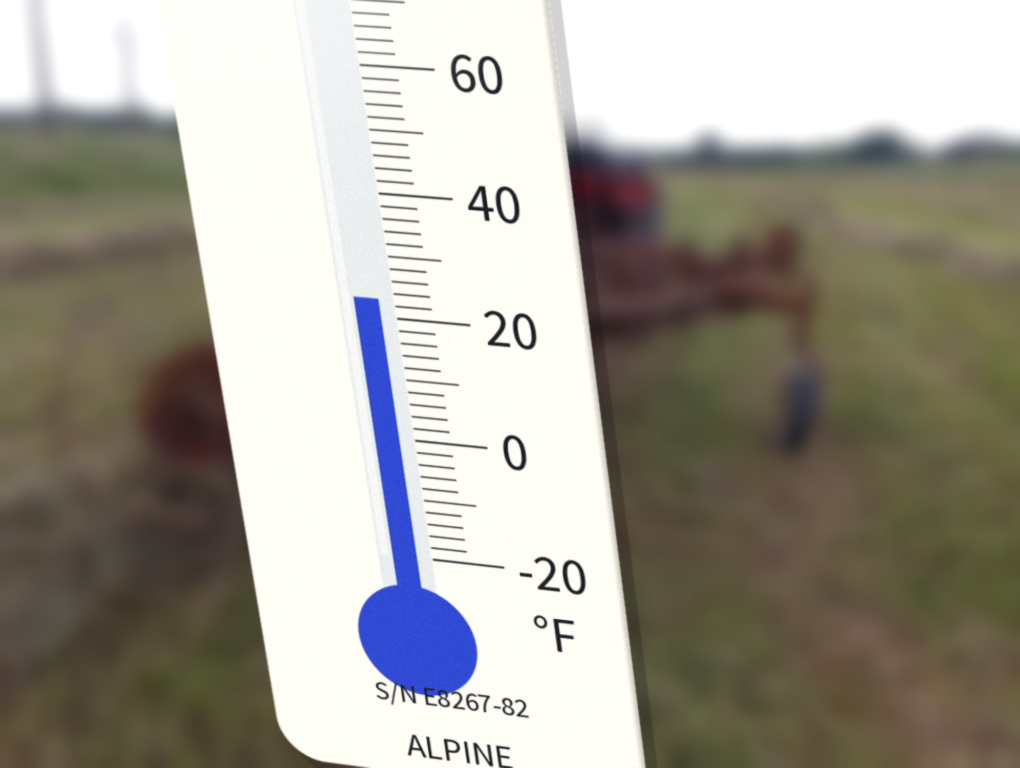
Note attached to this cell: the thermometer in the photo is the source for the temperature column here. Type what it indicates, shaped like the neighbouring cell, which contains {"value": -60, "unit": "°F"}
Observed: {"value": 23, "unit": "°F"}
